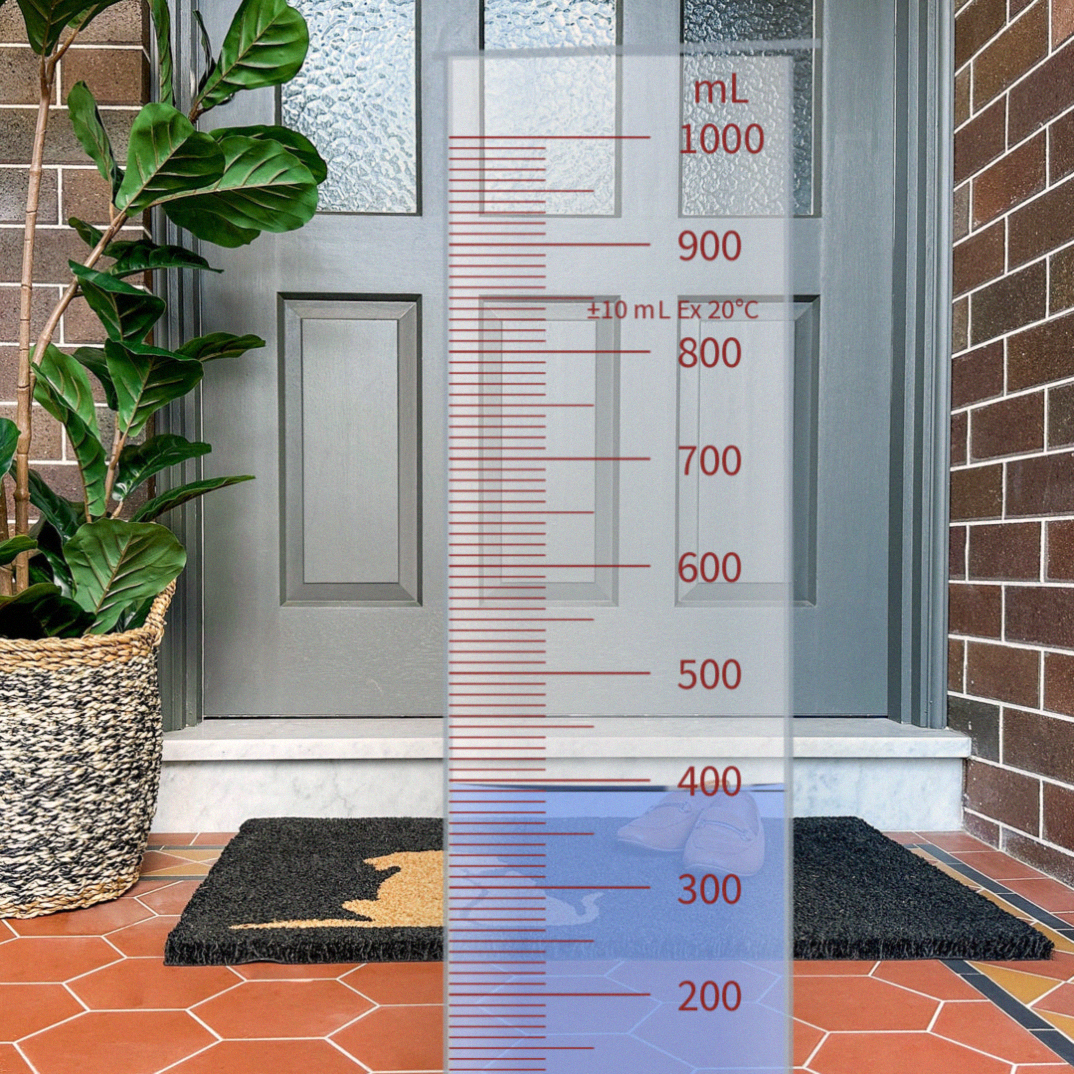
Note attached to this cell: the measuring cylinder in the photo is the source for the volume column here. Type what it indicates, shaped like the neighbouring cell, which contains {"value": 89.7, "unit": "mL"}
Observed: {"value": 390, "unit": "mL"}
